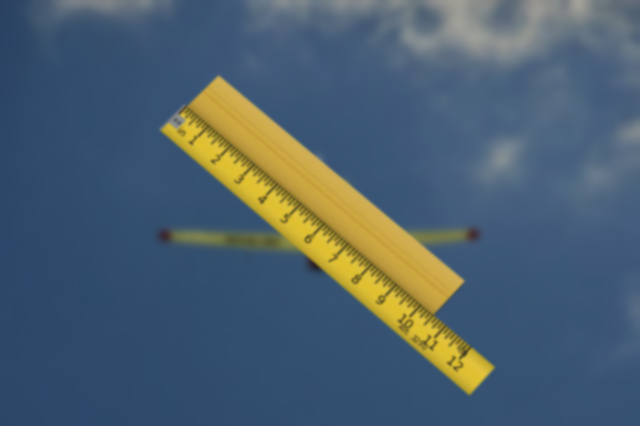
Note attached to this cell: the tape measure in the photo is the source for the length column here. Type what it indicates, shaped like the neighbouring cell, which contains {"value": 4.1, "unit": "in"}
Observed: {"value": 10.5, "unit": "in"}
